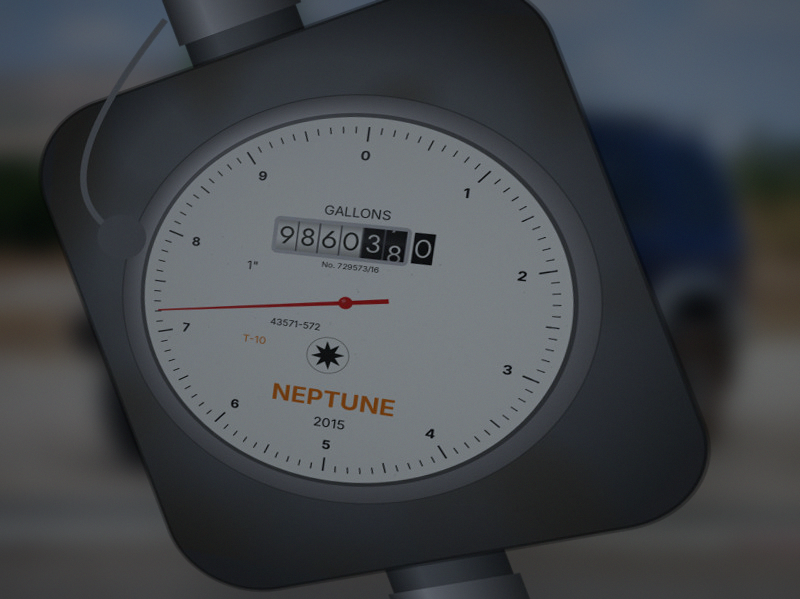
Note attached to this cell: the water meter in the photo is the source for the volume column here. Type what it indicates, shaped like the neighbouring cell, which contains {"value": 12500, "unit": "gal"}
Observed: {"value": 9860377.2, "unit": "gal"}
